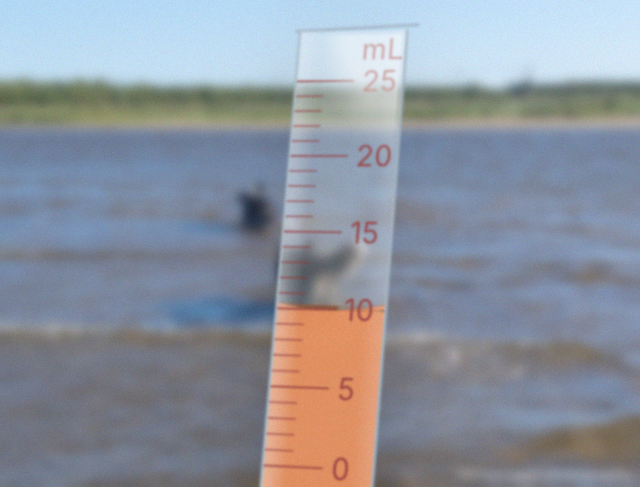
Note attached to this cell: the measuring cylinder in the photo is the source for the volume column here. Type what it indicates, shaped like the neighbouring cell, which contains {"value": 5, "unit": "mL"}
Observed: {"value": 10, "unit": "mL"}
